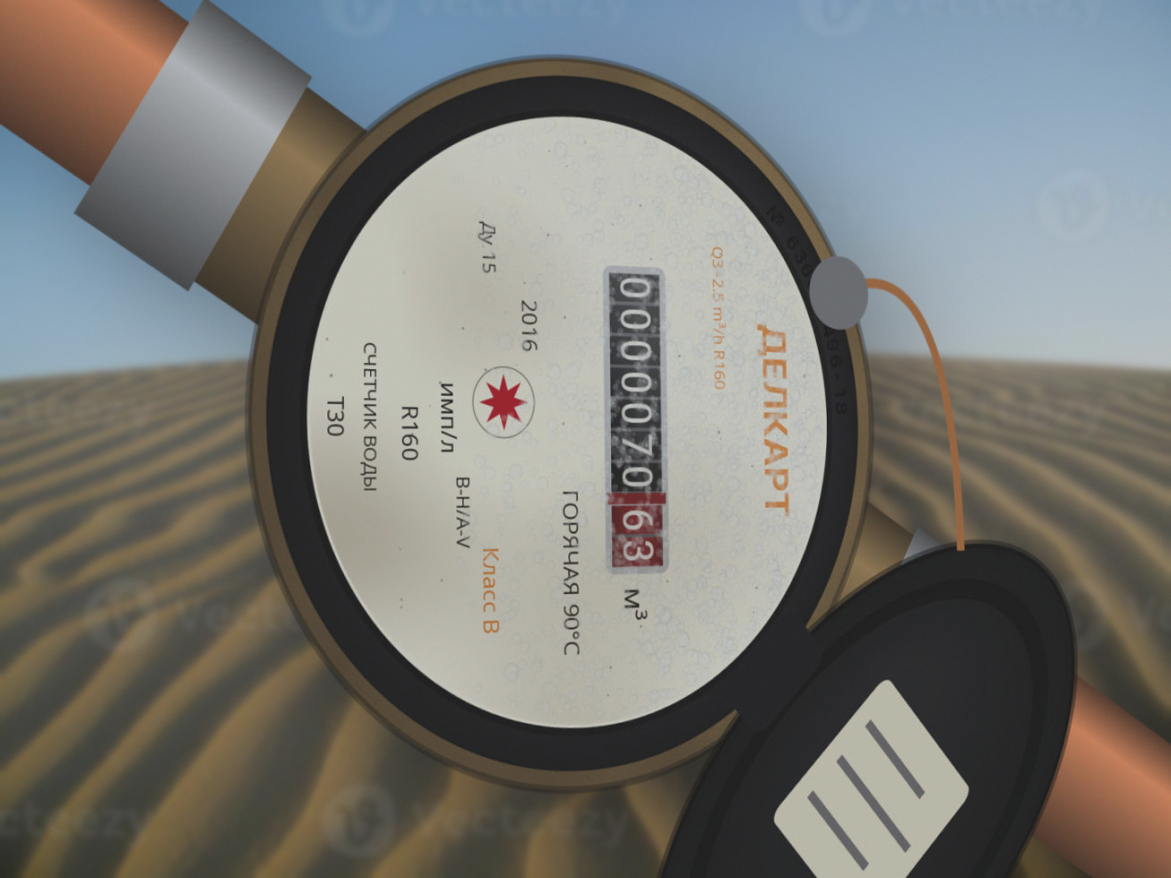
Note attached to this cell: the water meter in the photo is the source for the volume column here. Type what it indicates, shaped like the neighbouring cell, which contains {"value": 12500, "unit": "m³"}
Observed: {"value": 70.63, "unit": "m³"}
